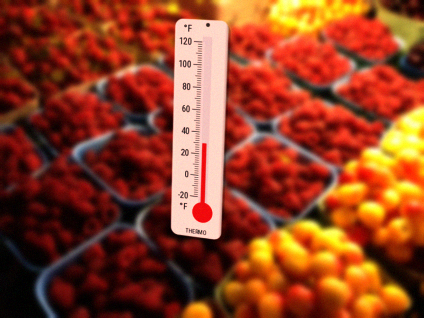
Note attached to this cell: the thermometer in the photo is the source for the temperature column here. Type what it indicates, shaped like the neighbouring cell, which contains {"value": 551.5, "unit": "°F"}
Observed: {"value": 30, "unit": "°F"}
